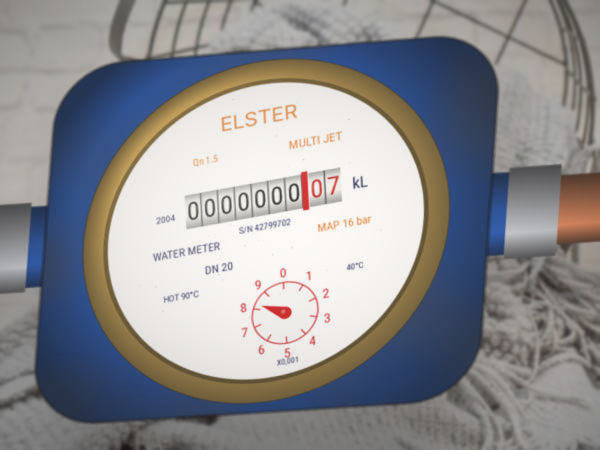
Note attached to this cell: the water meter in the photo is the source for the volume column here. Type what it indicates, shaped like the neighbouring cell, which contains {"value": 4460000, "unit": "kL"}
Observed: {"value": 0.078, "unit": "kL"}
